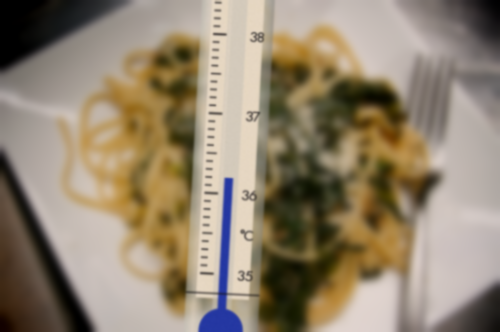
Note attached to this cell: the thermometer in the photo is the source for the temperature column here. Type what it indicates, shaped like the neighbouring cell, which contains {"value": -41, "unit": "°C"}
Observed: {"value": 36.2, "unit": "°C"}
